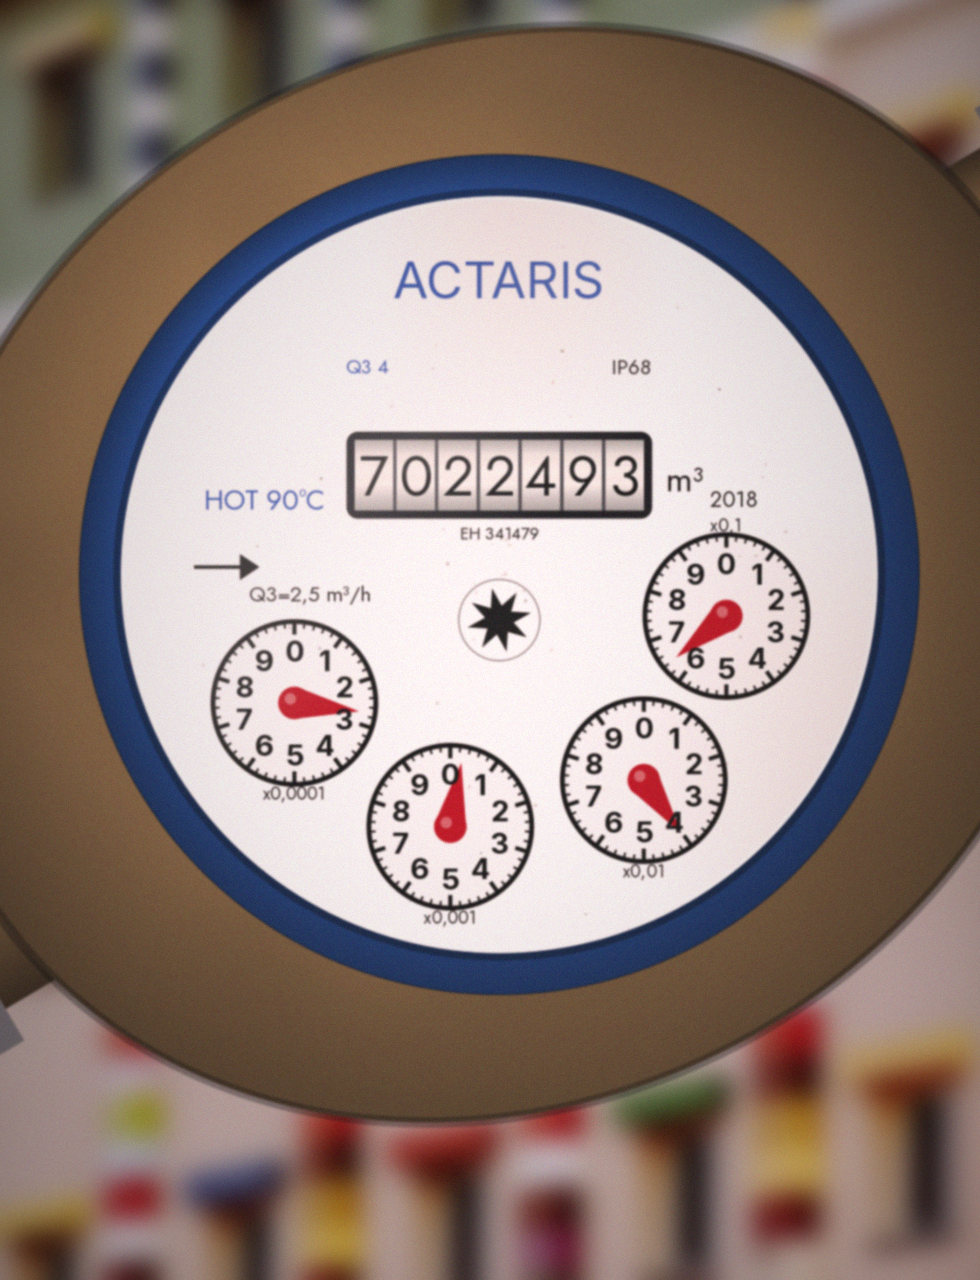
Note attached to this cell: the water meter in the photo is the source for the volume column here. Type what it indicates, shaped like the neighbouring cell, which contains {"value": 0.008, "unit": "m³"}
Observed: {"value": 7022493.6402, "unit": "m³"}
